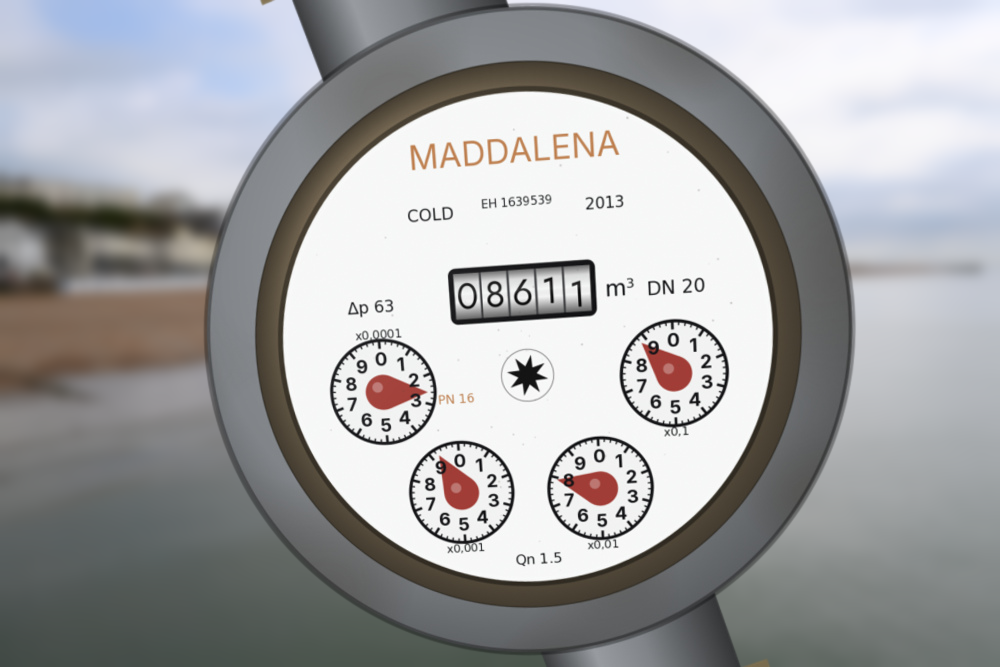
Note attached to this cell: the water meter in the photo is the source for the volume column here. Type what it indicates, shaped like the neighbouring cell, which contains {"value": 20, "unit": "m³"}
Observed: {"value": 8610.8792, "unit": "m³"}
